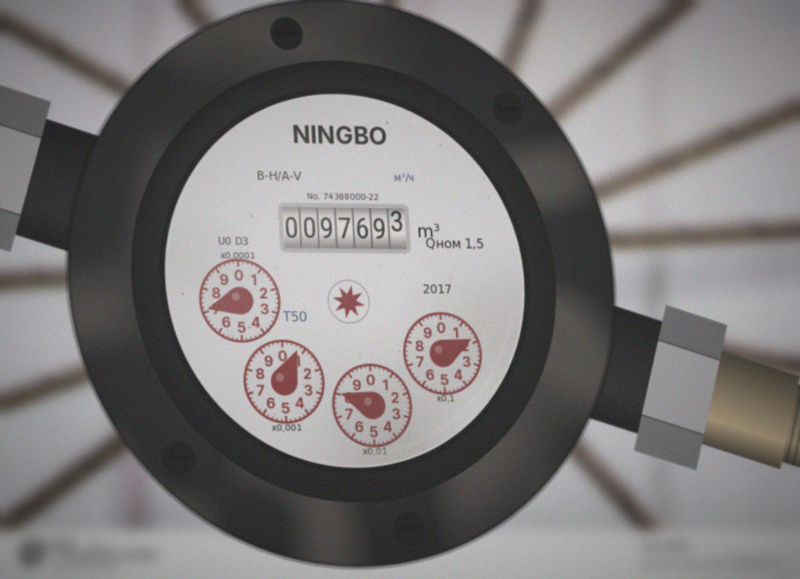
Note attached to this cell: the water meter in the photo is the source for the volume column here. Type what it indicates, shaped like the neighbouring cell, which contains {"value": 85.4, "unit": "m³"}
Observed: {"value": 97693.1807, "unit": "m³"}
